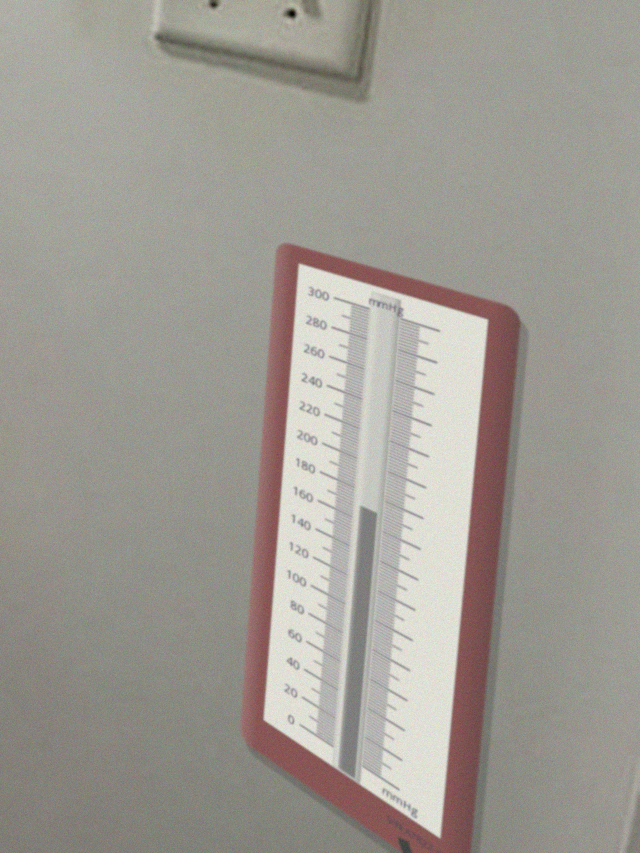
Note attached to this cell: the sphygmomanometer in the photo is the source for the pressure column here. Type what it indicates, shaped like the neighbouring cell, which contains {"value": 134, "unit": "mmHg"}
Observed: {"value": 170, "unit": "mmHg"}
